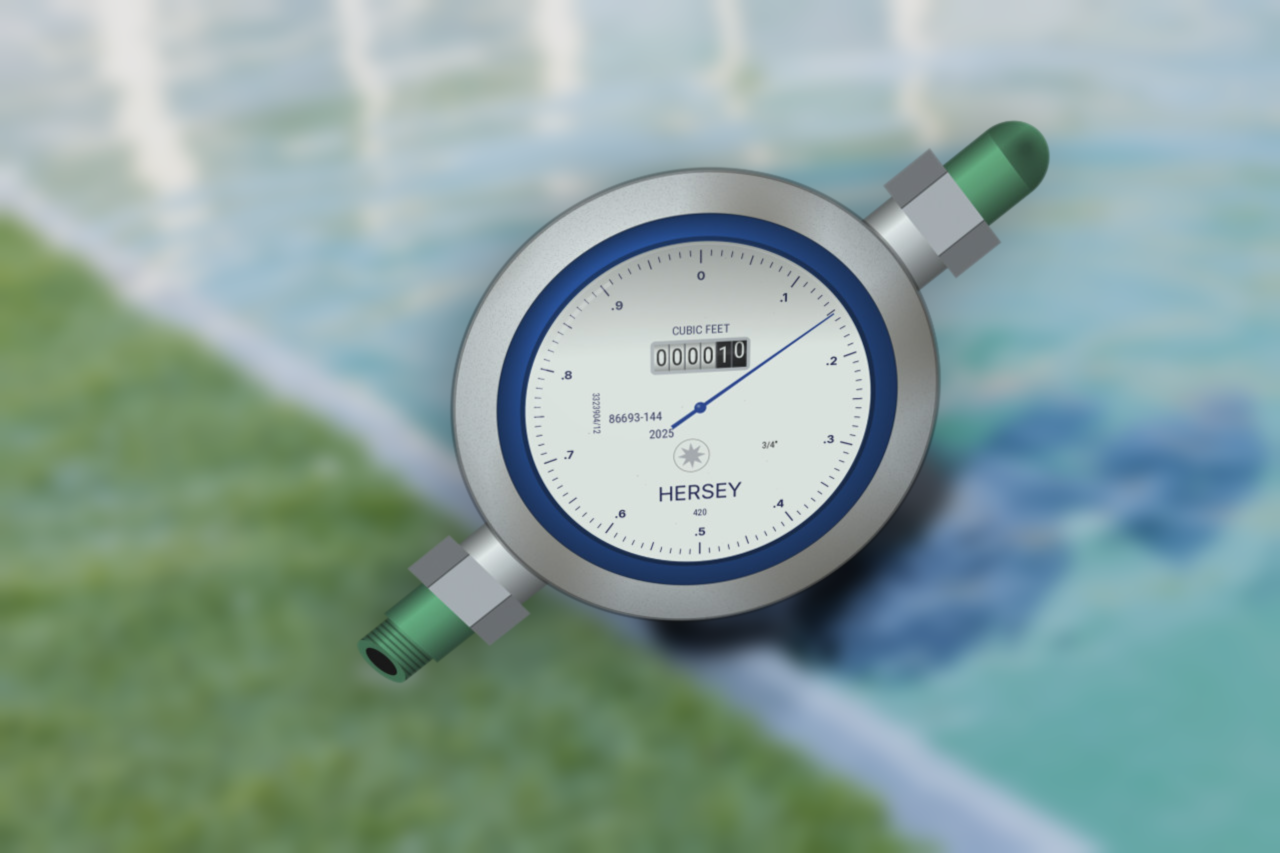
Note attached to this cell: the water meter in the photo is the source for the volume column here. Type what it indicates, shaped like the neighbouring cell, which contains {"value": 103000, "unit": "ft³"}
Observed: {"value": 10.15, "unit": "ft³"}
